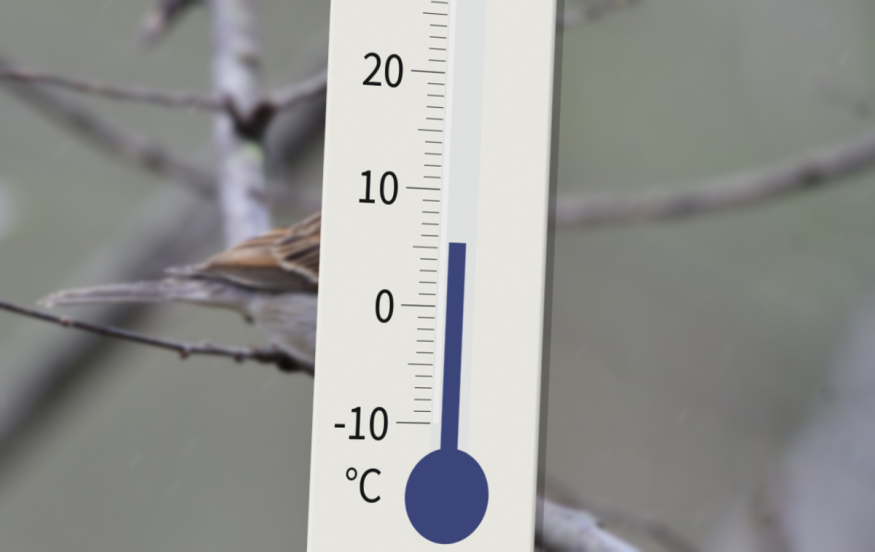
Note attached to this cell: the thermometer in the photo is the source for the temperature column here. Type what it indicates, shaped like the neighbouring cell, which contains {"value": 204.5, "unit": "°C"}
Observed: {"value": 5.5, "unit": "°C"}
